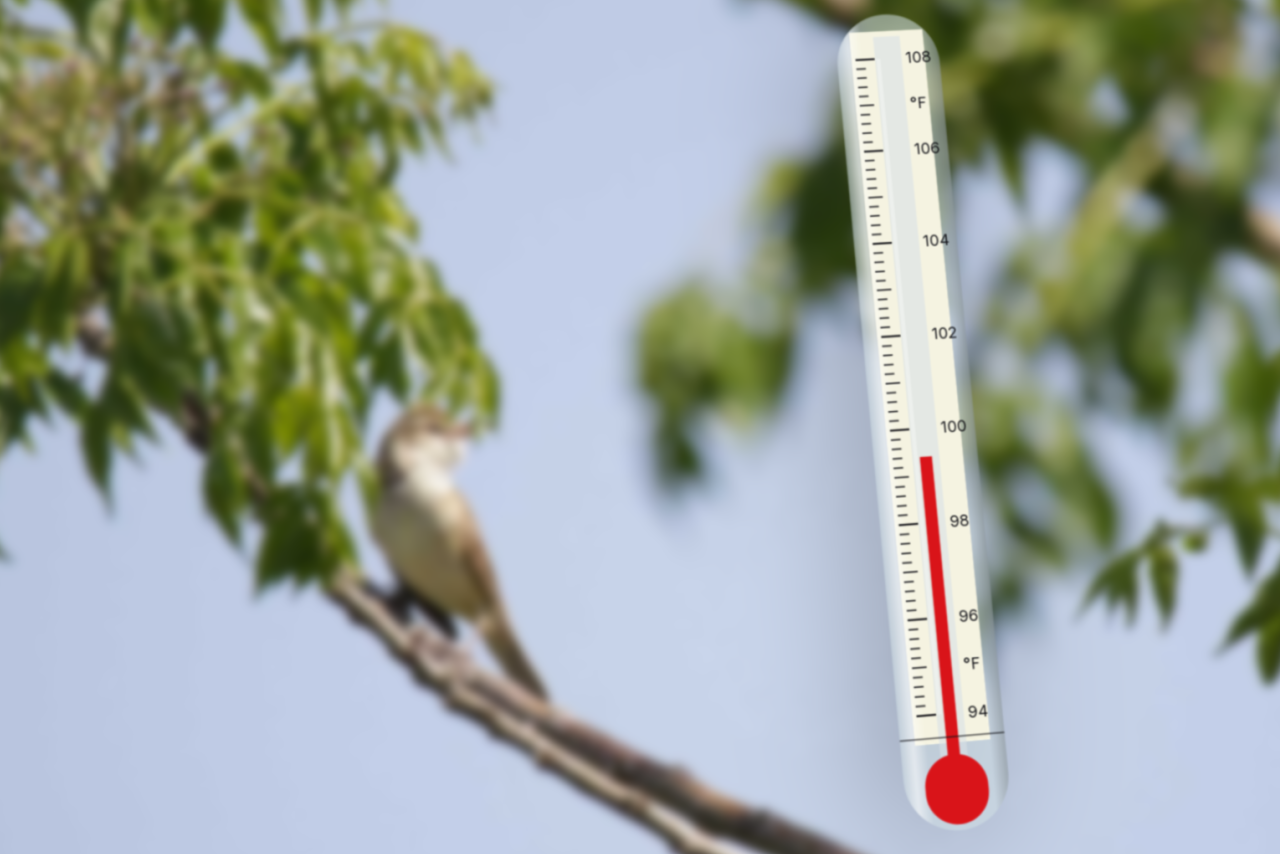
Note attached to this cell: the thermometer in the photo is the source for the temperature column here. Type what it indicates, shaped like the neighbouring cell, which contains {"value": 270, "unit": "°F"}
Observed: {"value": 99.4, "unit": "°F"}
